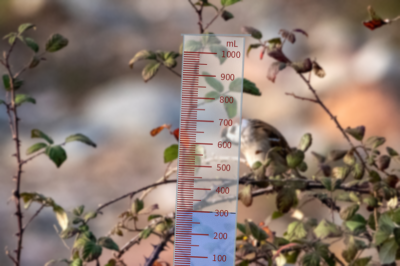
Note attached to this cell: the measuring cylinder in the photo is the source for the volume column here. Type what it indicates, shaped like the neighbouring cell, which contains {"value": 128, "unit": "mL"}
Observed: {"value": 300, "unit": "mL"}
